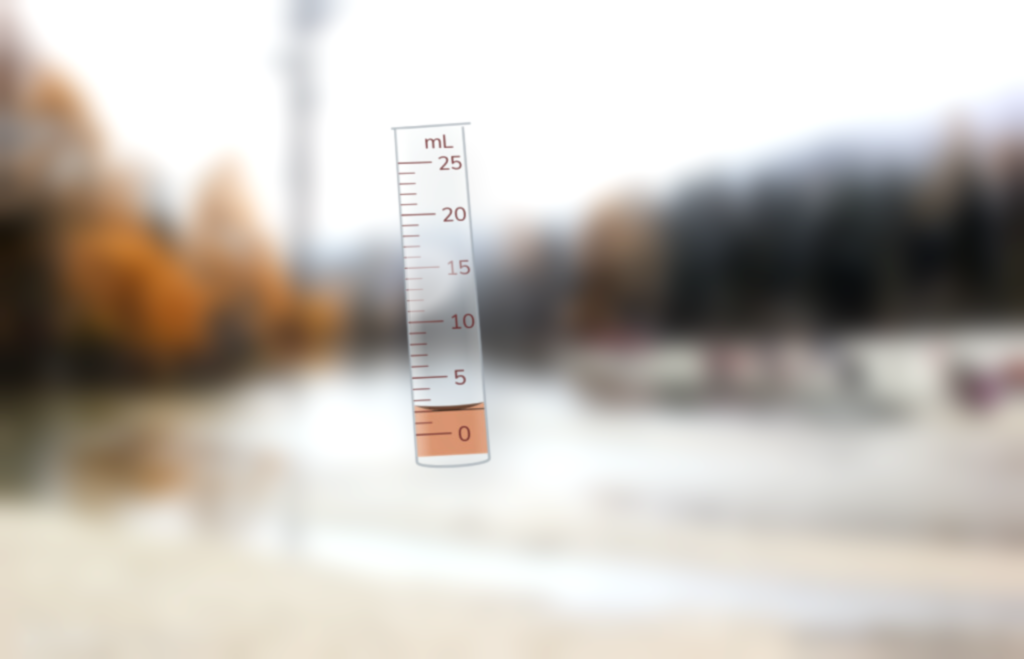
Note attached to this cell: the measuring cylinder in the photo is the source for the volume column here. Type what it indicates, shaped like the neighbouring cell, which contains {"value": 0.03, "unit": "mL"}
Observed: {"value": 2, "unit": "mL"}
